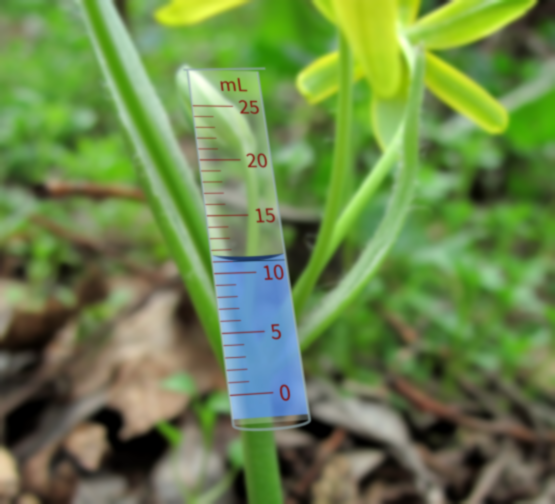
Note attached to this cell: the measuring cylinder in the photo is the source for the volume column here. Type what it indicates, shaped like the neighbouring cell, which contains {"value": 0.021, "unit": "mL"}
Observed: {"value": 11, "unit": "mL"}
